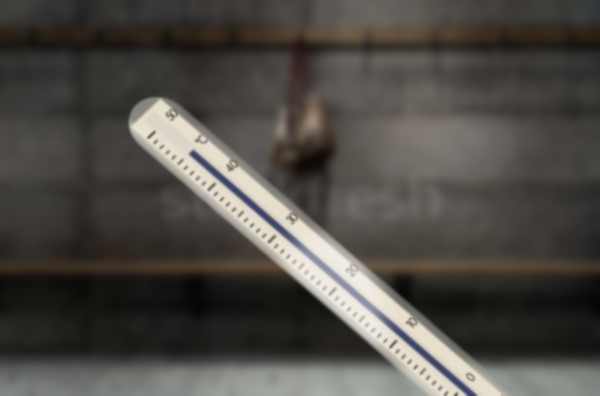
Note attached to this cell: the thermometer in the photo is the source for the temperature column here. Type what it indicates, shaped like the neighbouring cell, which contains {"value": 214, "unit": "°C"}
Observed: {"value": 45, "unit": "°C"}
